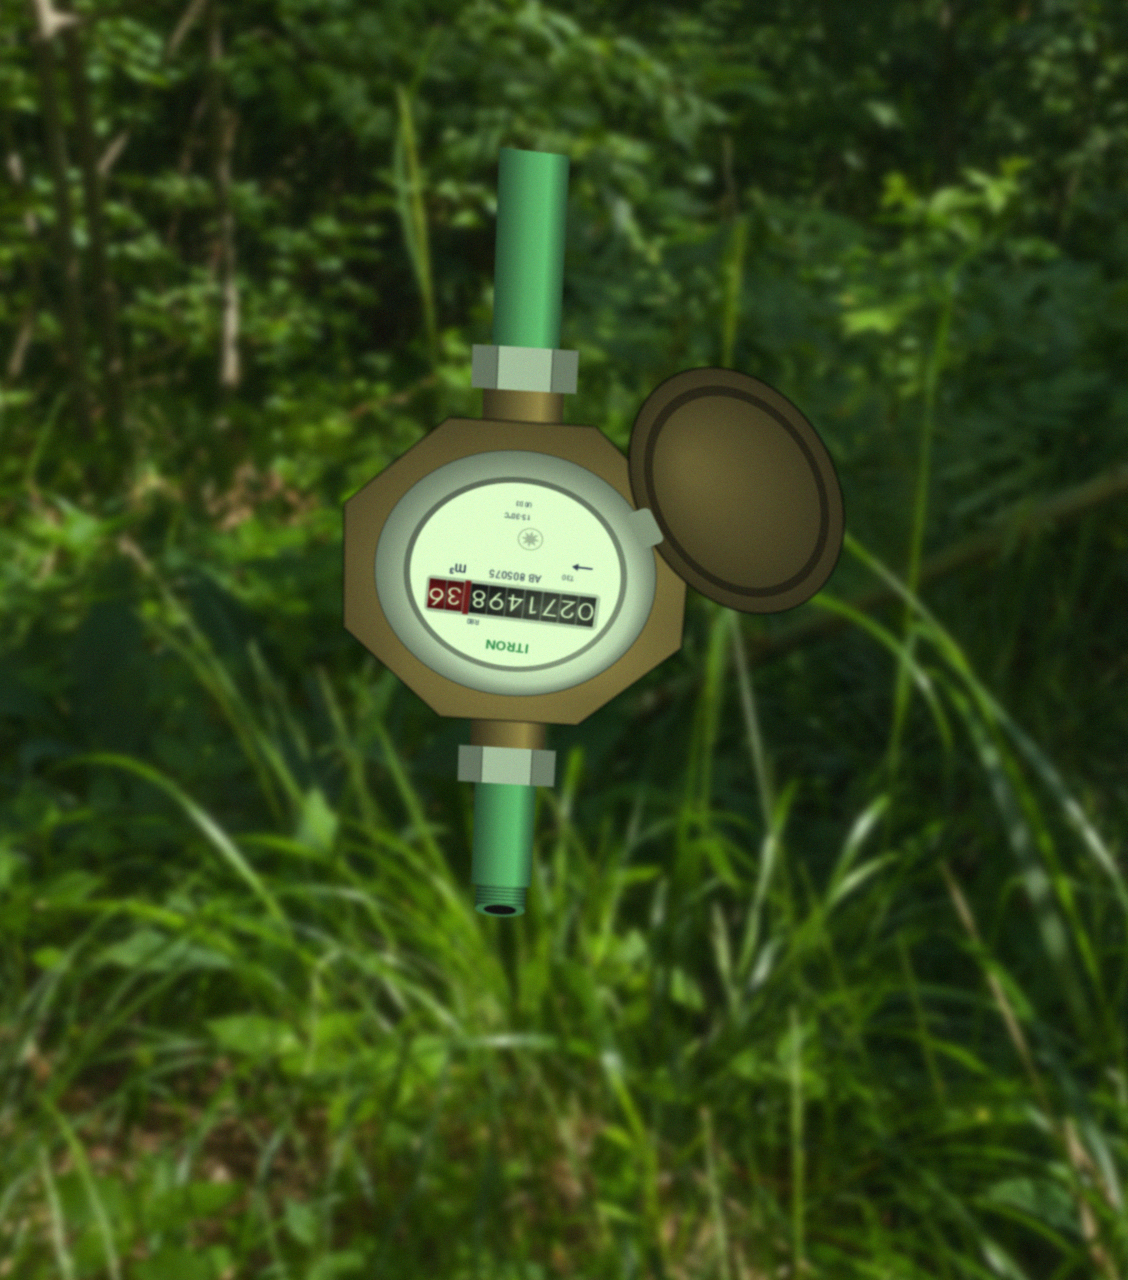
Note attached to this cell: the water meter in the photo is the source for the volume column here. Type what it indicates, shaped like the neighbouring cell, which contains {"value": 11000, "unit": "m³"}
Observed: {"value": 271498.36, "unit": "m³"}
